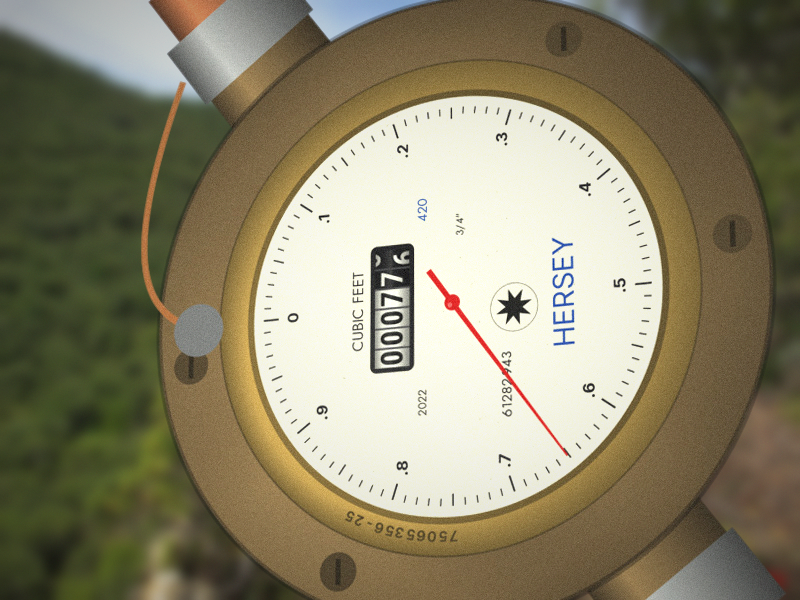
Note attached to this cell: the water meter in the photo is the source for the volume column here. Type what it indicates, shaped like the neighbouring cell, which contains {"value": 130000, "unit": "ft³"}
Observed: {"value": 775.65, "unit": "ft³"}
